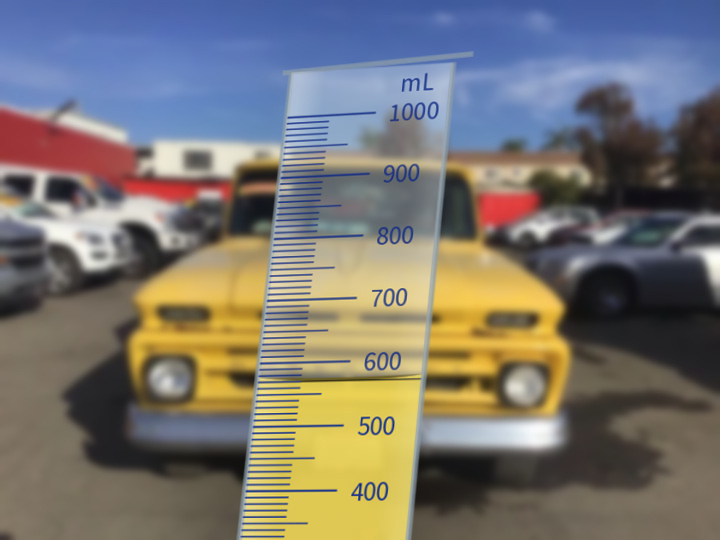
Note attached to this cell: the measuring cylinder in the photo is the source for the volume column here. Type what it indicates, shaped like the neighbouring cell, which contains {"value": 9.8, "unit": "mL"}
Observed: {"value": 570, "unit": "mL"}
